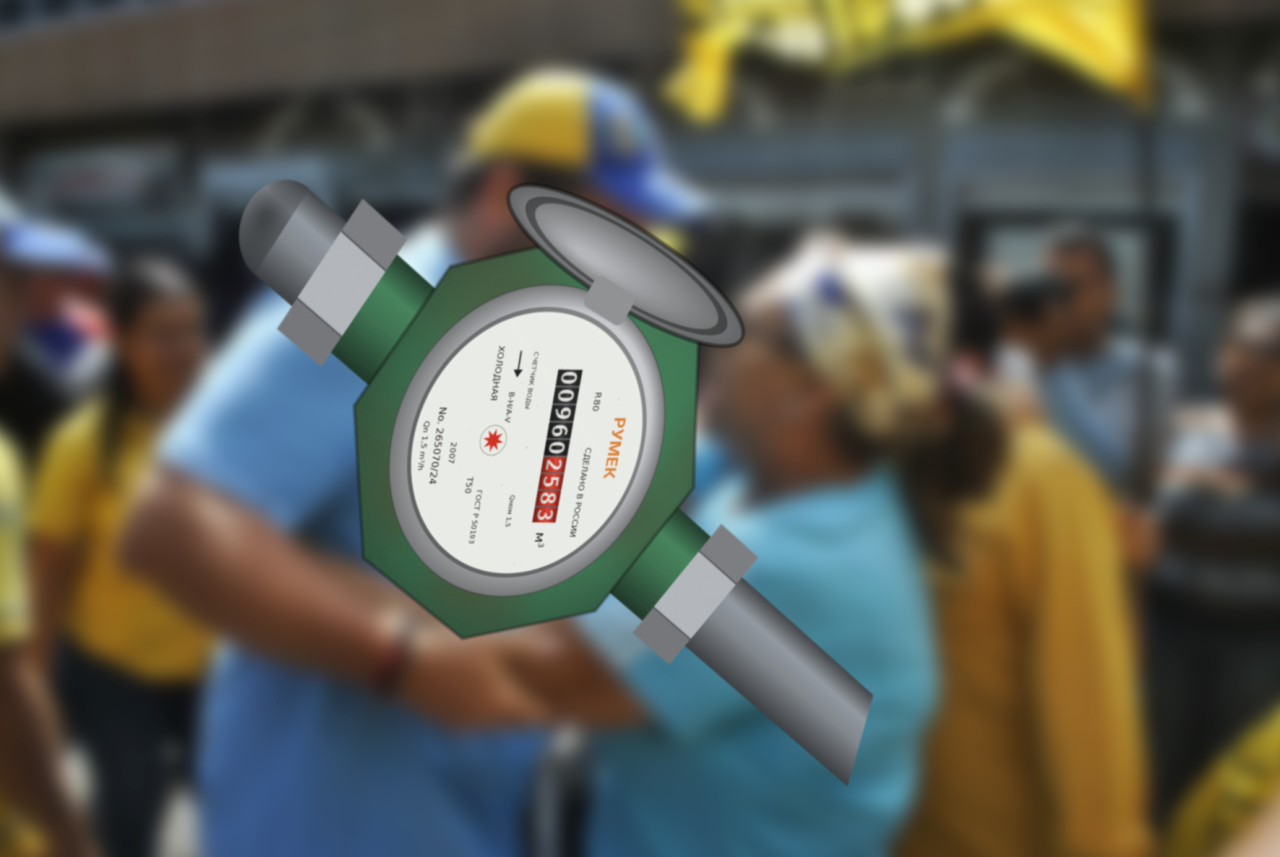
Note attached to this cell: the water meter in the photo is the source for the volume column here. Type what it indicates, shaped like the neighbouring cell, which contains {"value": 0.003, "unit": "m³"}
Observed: {"value": 960.2583, "unit": "m³"}
